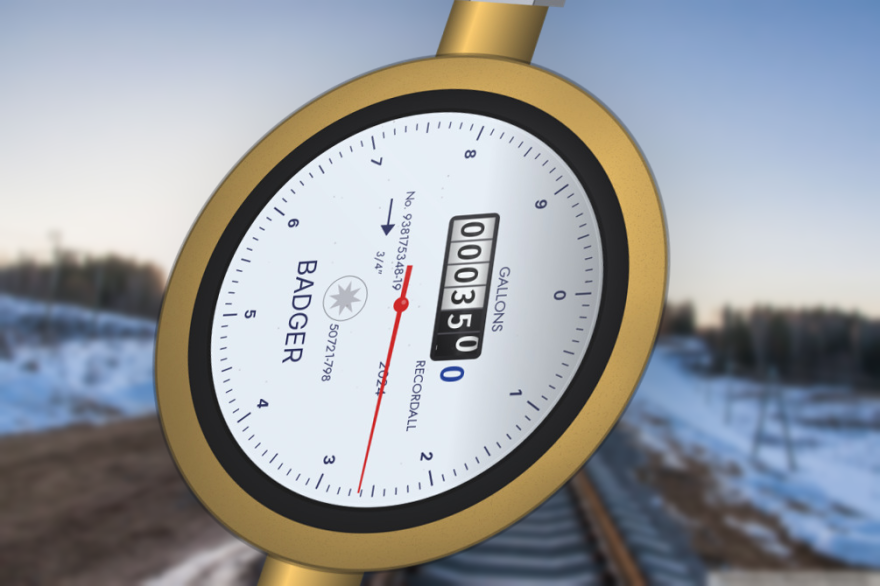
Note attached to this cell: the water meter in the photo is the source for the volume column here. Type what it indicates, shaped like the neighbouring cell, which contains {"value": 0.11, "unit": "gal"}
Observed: {"value": 3502.6, "unit": "gal"}
